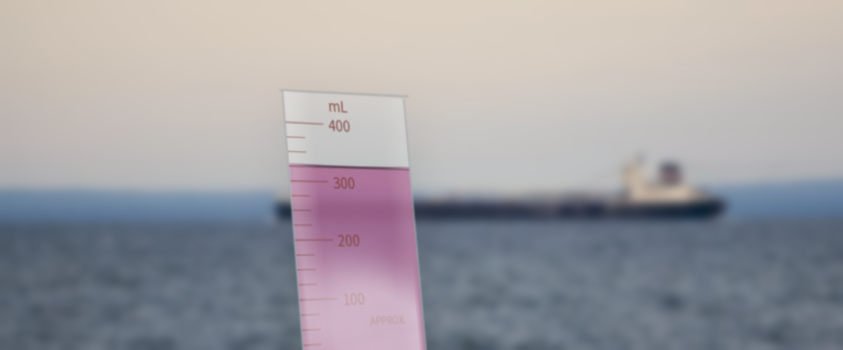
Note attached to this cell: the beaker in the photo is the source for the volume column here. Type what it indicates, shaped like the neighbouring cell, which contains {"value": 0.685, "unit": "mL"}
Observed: {"value": 325, "unit": "mL"}
